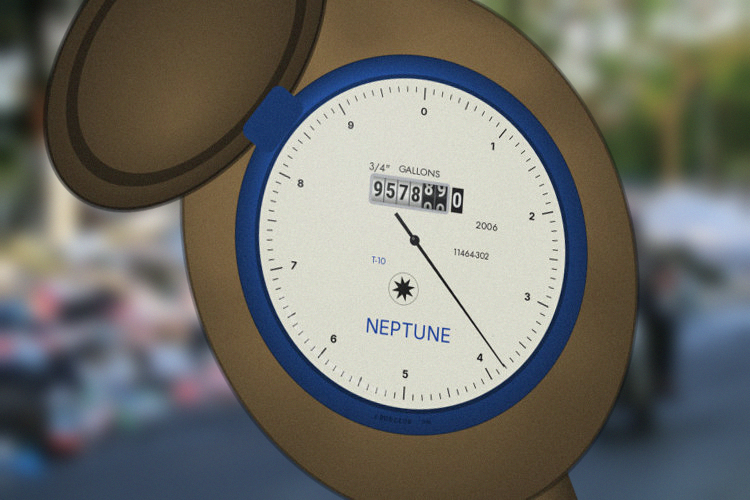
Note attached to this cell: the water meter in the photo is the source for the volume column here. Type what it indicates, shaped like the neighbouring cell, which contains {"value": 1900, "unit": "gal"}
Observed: {"value": 9578893.8, "unit": "gal"}
